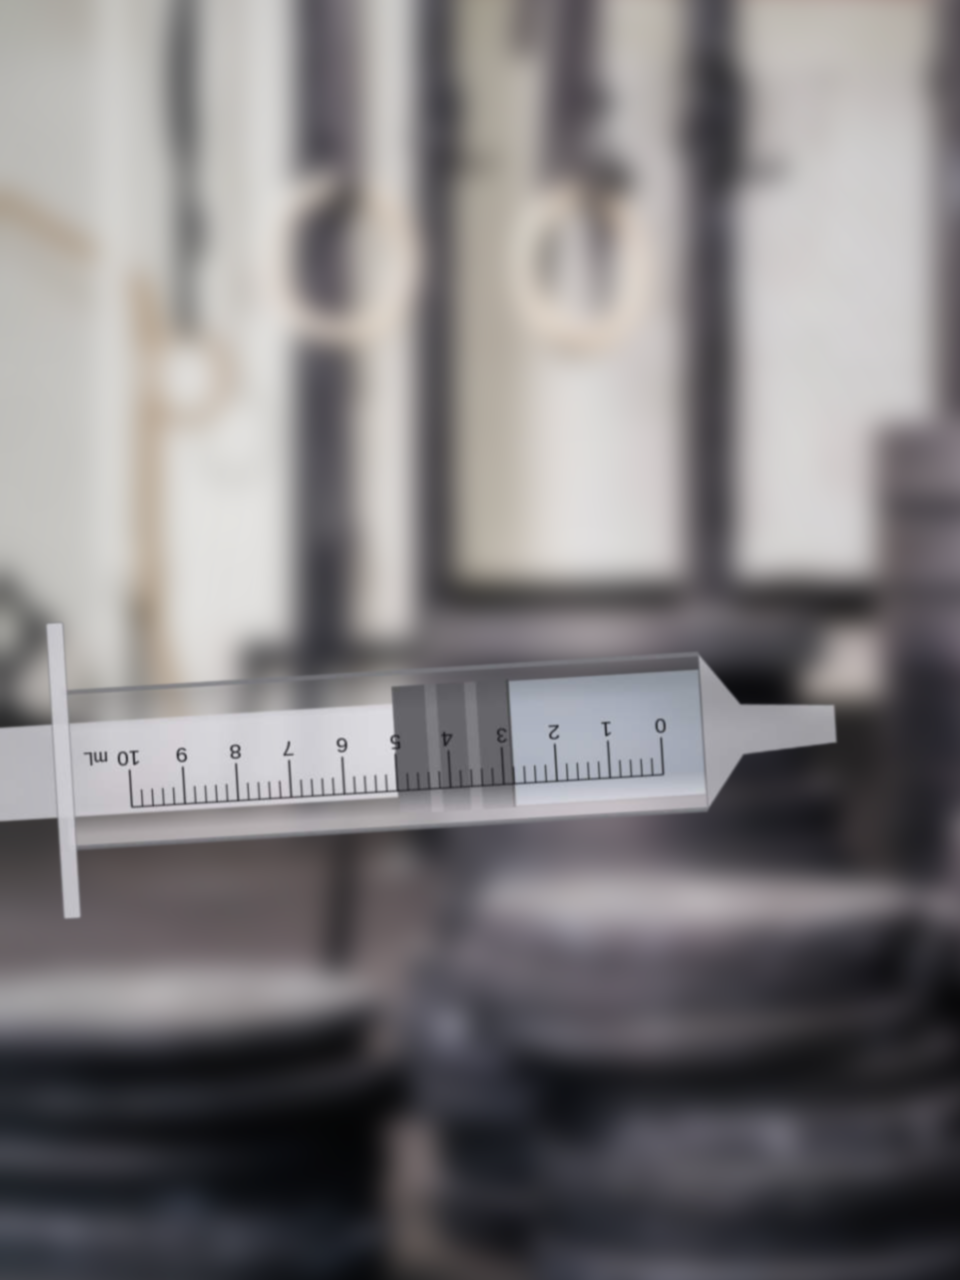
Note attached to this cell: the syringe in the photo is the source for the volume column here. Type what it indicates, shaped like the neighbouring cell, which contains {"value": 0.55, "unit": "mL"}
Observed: {"value": 2.8, "unit": "mL"}
